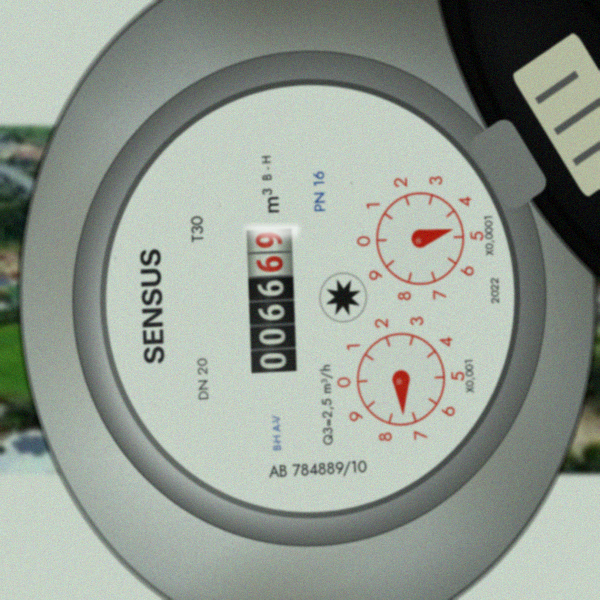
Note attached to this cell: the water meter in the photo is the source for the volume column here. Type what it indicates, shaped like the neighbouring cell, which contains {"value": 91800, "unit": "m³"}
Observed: {"value": 66.6974, "unit": "m³"}
